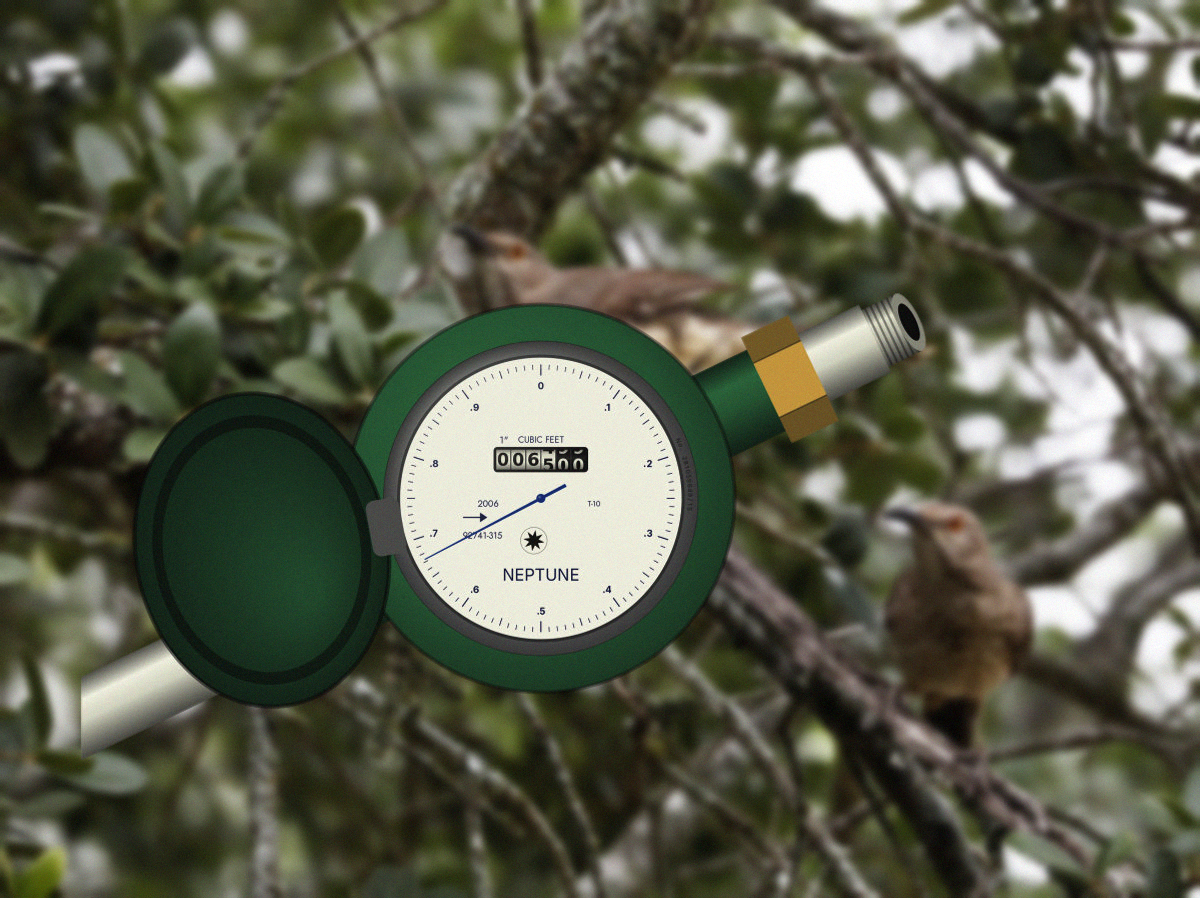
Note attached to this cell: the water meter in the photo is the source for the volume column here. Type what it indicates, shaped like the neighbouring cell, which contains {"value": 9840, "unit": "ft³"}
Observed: {"value": 6499.67, "unit": "ft³"}
